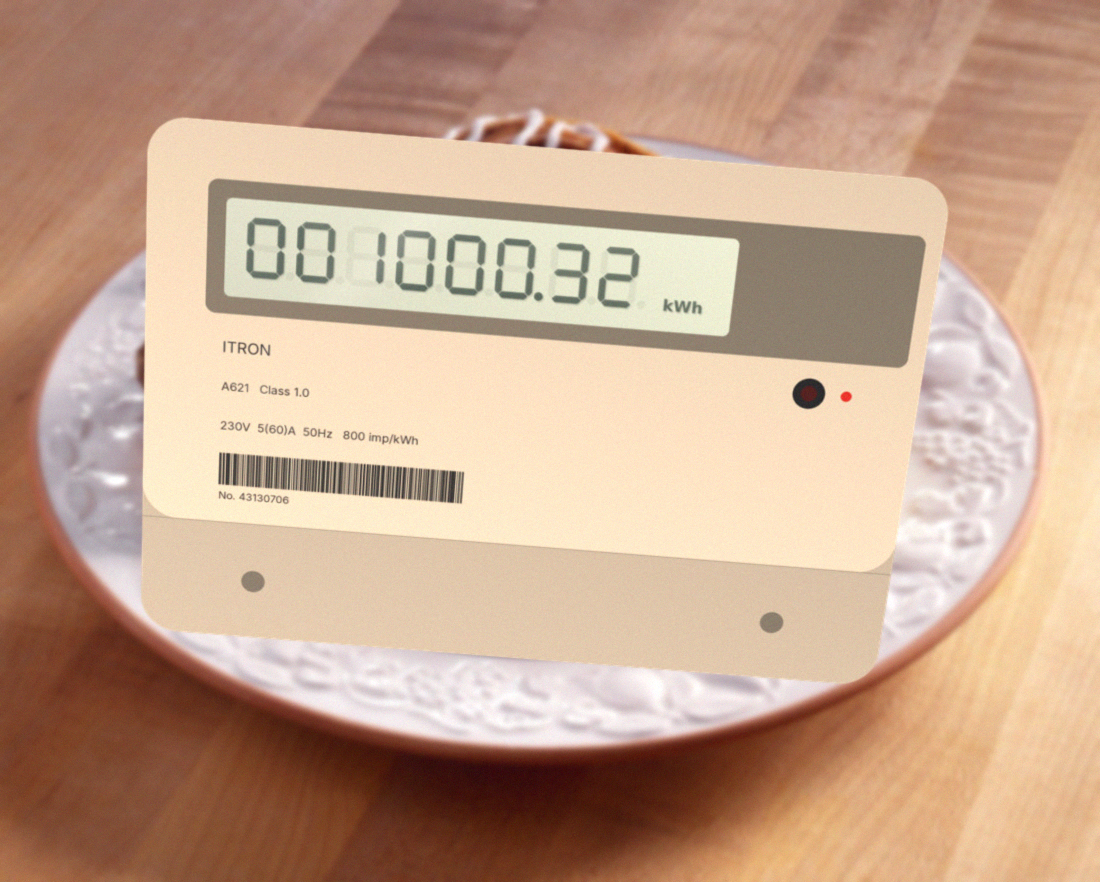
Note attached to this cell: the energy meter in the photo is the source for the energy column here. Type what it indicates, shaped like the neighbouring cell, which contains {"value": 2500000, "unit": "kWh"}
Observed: {"value": 1000.32, "unit": "kWh"}
